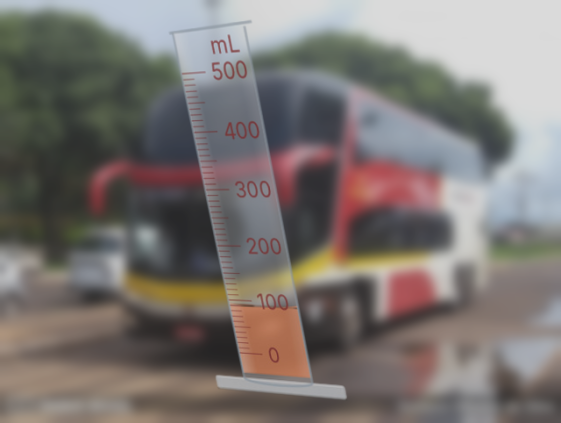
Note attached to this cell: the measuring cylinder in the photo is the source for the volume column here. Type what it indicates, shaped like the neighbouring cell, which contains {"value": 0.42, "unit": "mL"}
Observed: {"value": 90, "unit": "mL"}
